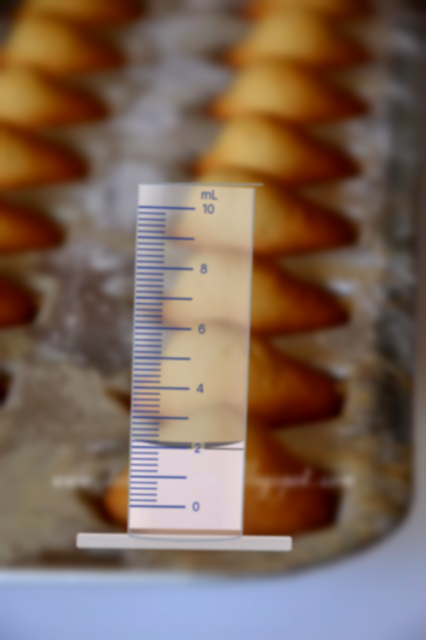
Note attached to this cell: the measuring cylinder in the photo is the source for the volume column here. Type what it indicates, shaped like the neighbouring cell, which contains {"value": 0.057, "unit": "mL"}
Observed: {"value": 2, "unit": "mL"}
